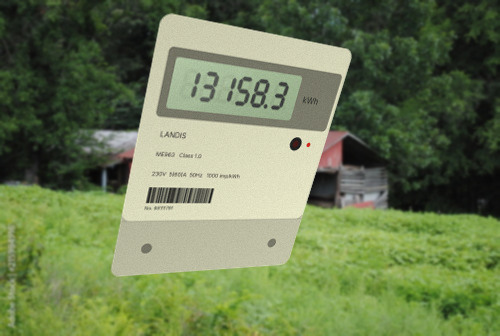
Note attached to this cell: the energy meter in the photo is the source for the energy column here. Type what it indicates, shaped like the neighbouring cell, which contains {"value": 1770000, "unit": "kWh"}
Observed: {"value": 13158.3, "unit": "kWh"}
